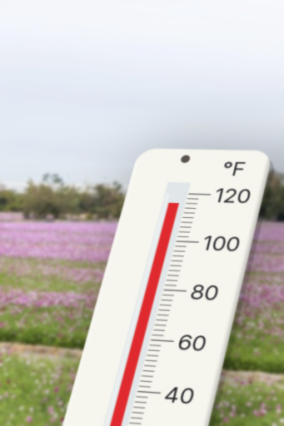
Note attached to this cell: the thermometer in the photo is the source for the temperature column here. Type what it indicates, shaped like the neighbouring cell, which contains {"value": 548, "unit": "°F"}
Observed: {"value": 116, "unit": "°F"}
